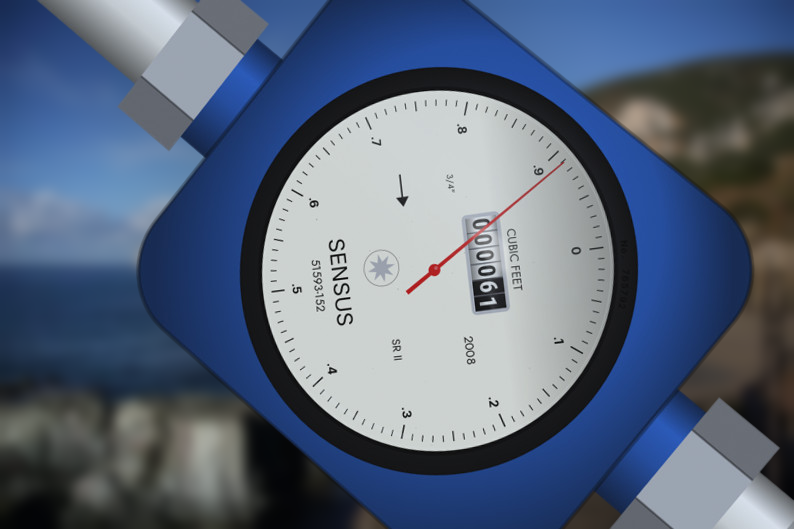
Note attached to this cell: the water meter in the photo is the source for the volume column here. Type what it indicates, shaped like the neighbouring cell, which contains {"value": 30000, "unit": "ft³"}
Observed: {"value": 60.91, "unit": "ft³"}
